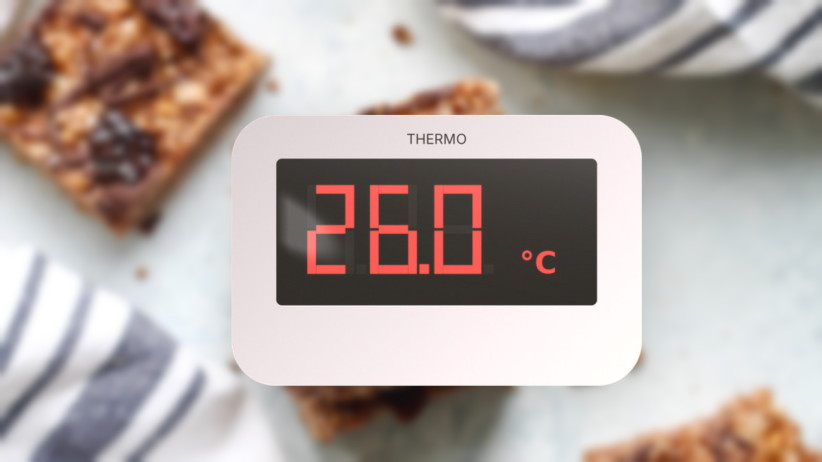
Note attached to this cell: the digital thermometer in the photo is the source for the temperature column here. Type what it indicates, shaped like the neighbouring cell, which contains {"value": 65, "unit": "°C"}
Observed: {"value": 26.0, "unit": "°C"}
